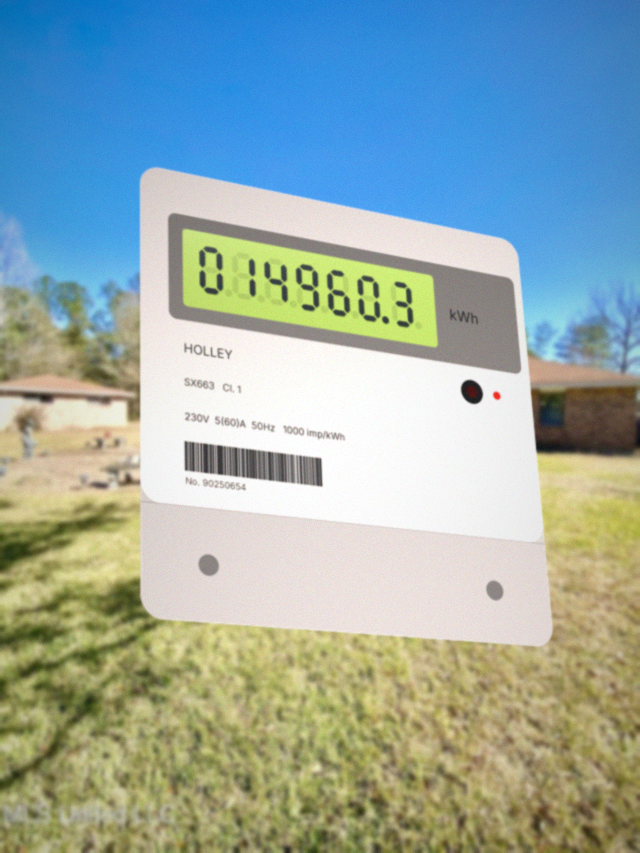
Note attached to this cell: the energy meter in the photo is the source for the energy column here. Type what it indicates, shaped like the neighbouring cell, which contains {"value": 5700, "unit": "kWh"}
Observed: {"value": 14960.3, "unit": "kWh"}
